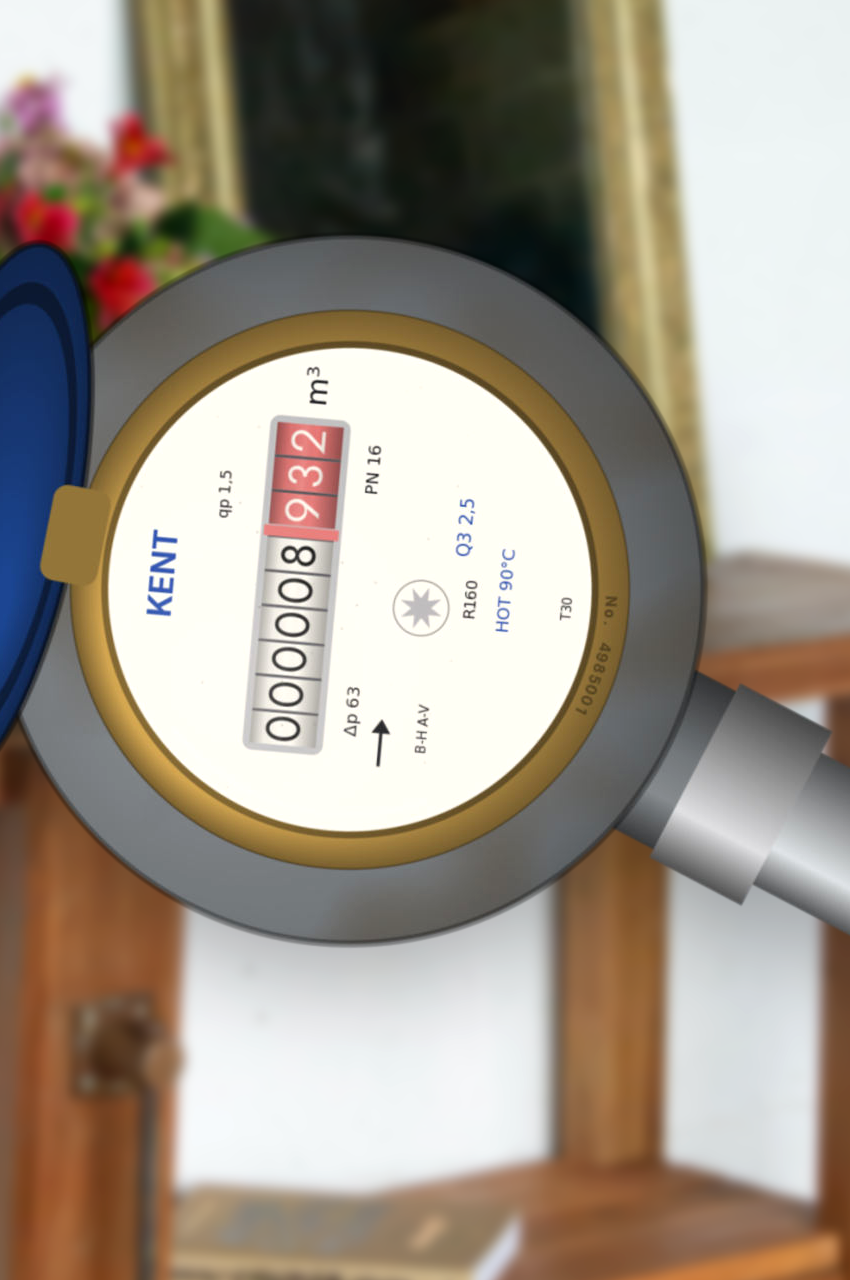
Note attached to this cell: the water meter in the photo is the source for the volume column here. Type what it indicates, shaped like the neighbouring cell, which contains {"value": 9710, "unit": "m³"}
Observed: {"value": 8.932, "unit": "m³"}
